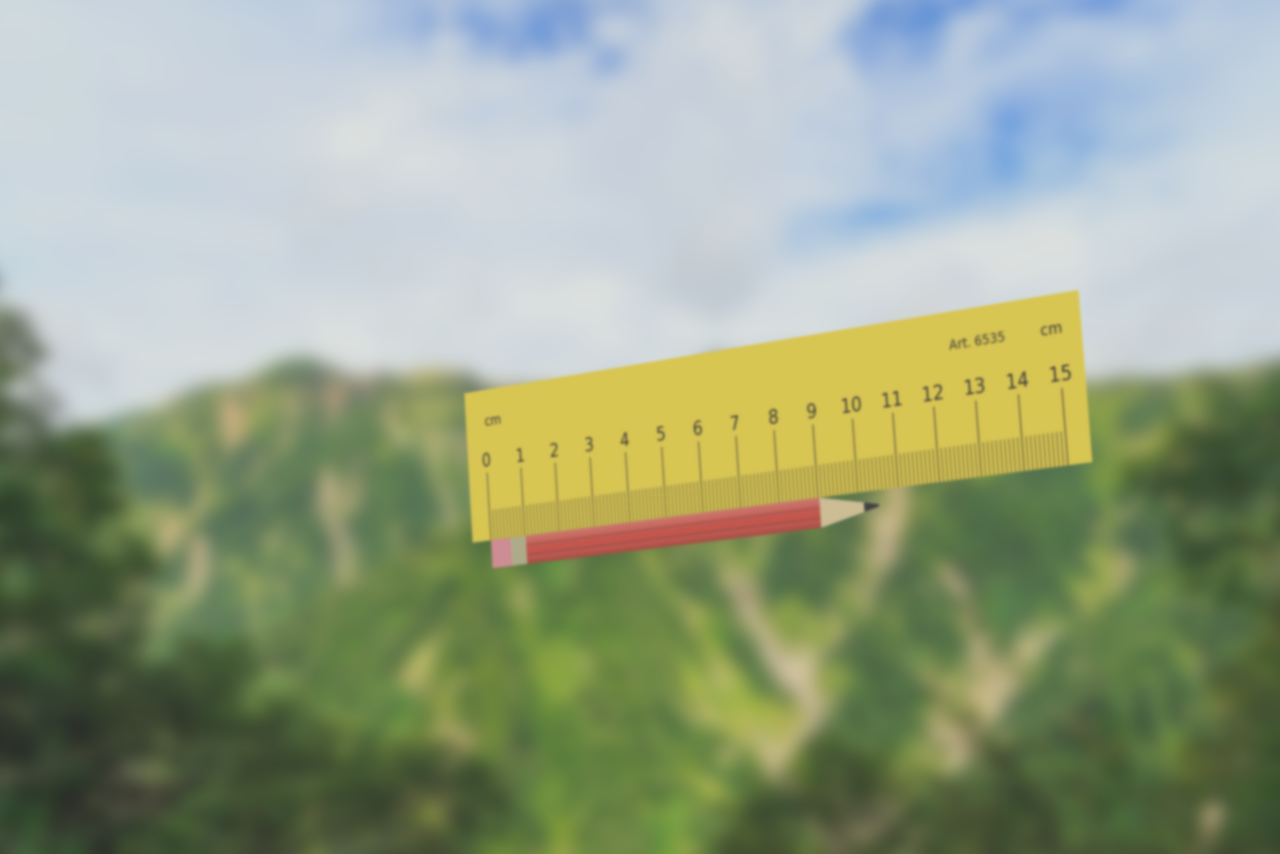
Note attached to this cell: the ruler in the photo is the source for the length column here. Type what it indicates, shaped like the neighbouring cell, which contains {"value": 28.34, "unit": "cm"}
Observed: {"value": 10.5, "unit": "cm"}
